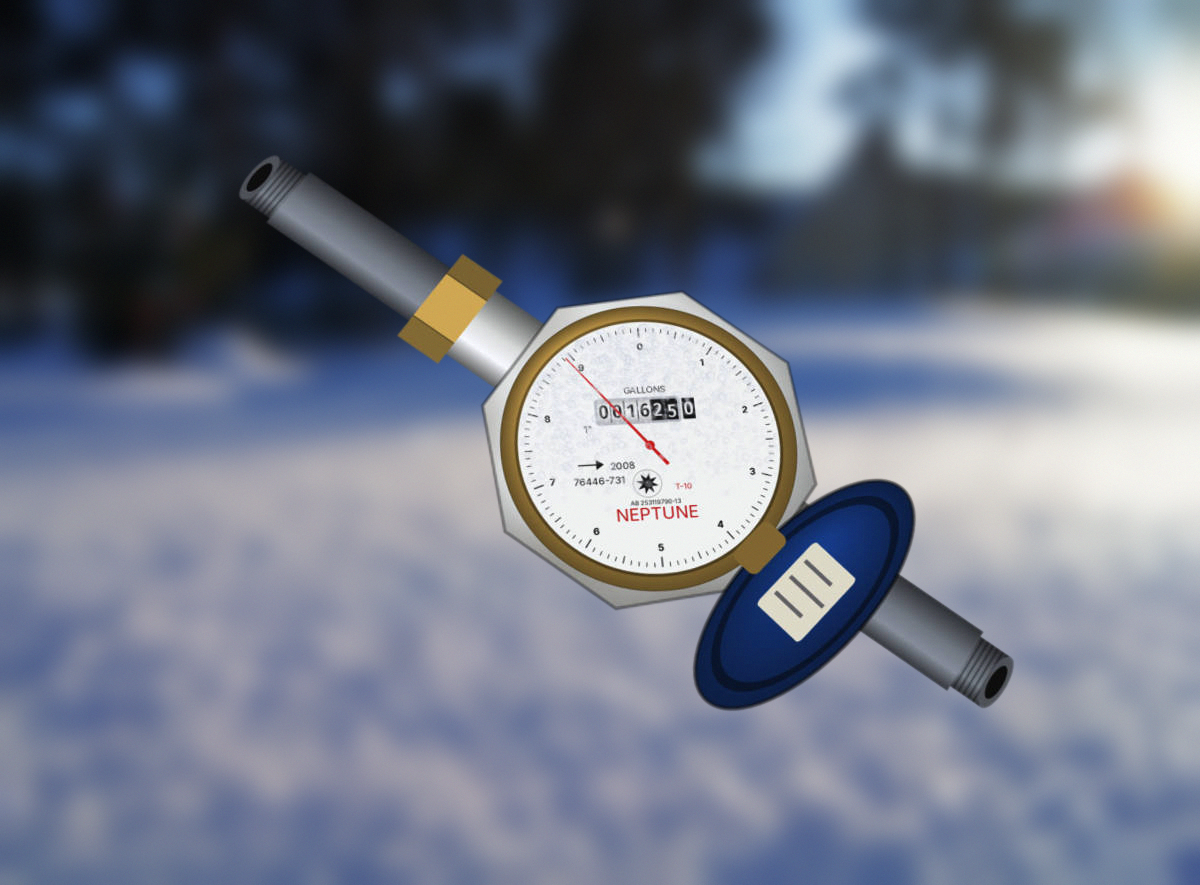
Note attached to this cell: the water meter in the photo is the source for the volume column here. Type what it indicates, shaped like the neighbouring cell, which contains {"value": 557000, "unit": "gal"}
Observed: {"value": 16248.9, "unit": "gal"}
